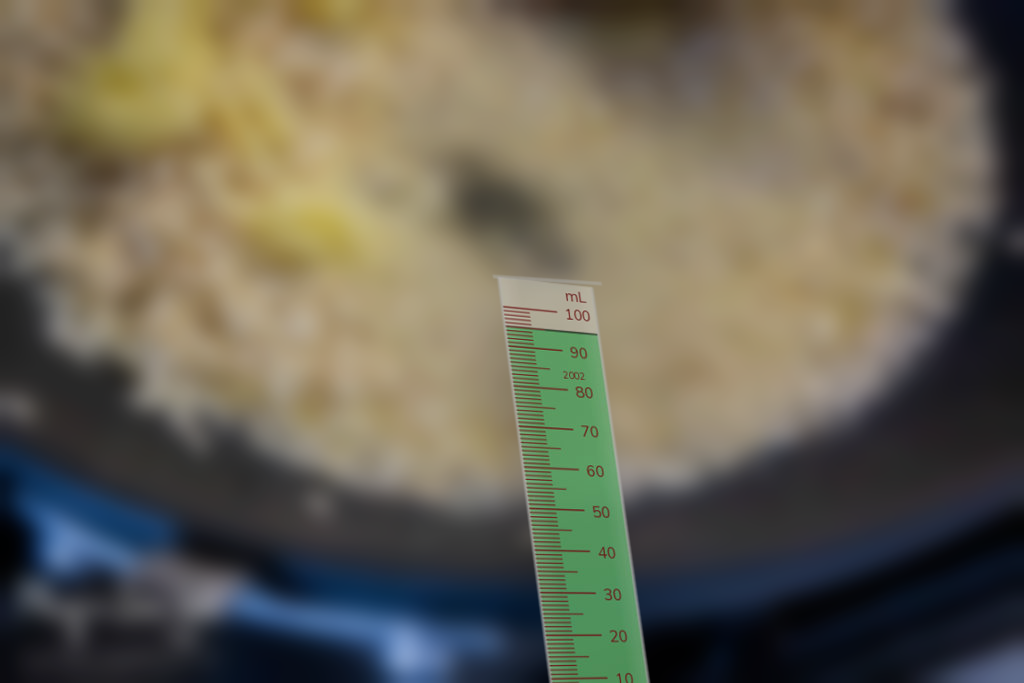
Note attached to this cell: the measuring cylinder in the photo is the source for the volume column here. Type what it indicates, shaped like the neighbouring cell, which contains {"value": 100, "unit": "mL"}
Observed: {"value": 95, "unit": "mL"}
